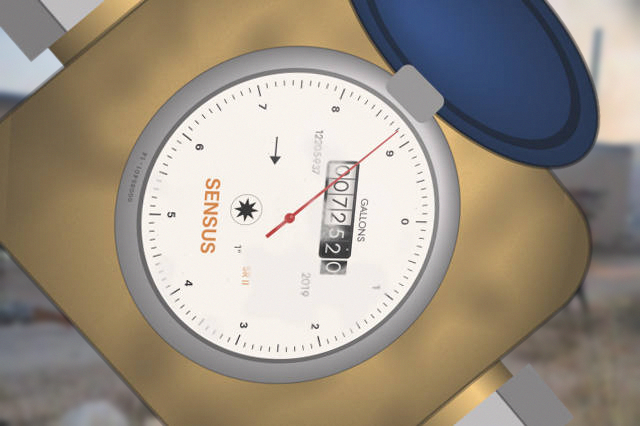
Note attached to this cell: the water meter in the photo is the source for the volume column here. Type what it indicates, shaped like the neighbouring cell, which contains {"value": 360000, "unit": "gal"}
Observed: {"value": 72518.8, "unit": "gal"}
